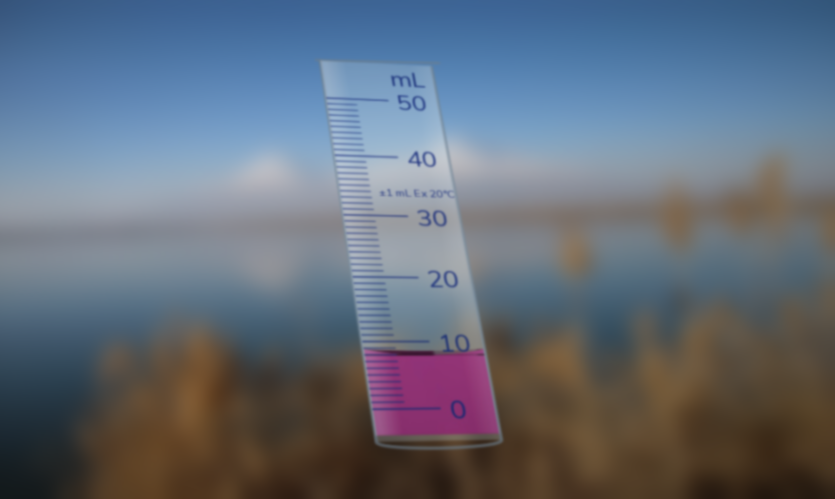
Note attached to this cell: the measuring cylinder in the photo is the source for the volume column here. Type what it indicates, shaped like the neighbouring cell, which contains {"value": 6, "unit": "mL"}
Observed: {"value": 8, "unit": "mL"}
